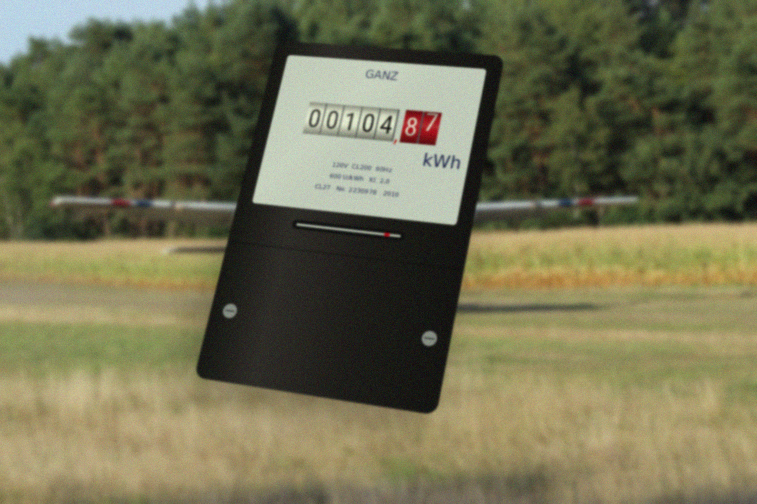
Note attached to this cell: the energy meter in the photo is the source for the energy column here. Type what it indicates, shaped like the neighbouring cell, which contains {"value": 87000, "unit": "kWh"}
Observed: {"value": 104.87, "unit": "kWh"}
